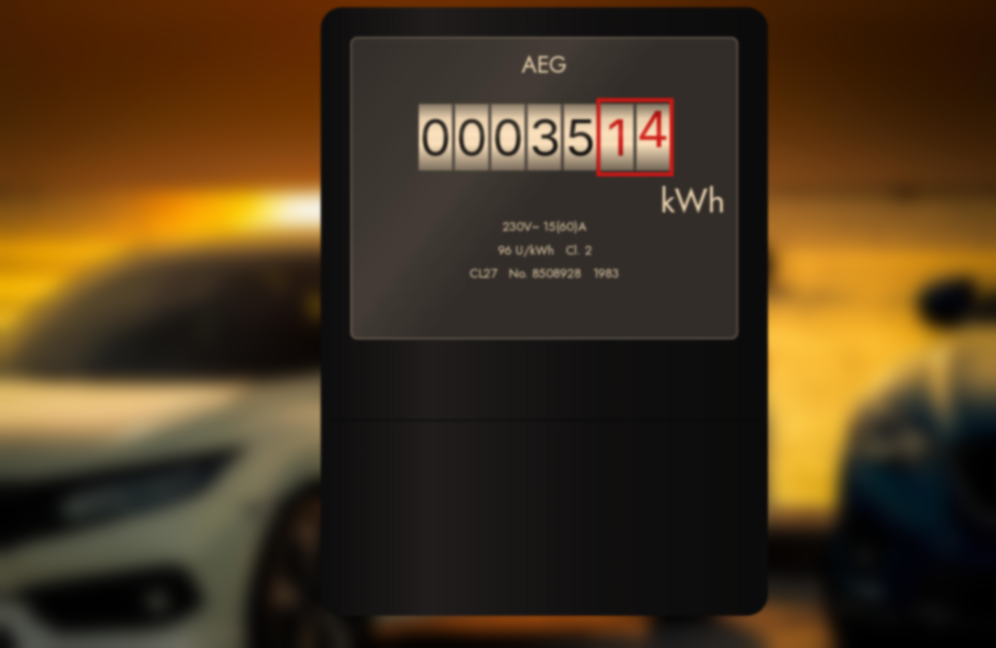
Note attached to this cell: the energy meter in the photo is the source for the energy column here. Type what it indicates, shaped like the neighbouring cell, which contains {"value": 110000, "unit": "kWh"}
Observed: {"value": 35.14, "unit": "kWh"}
